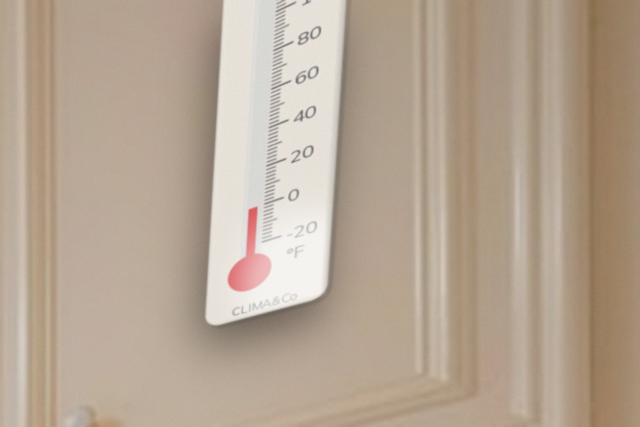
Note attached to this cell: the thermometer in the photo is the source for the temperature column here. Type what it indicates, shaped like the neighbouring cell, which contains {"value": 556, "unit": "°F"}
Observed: {"value": 0, "unit": "°F"}
